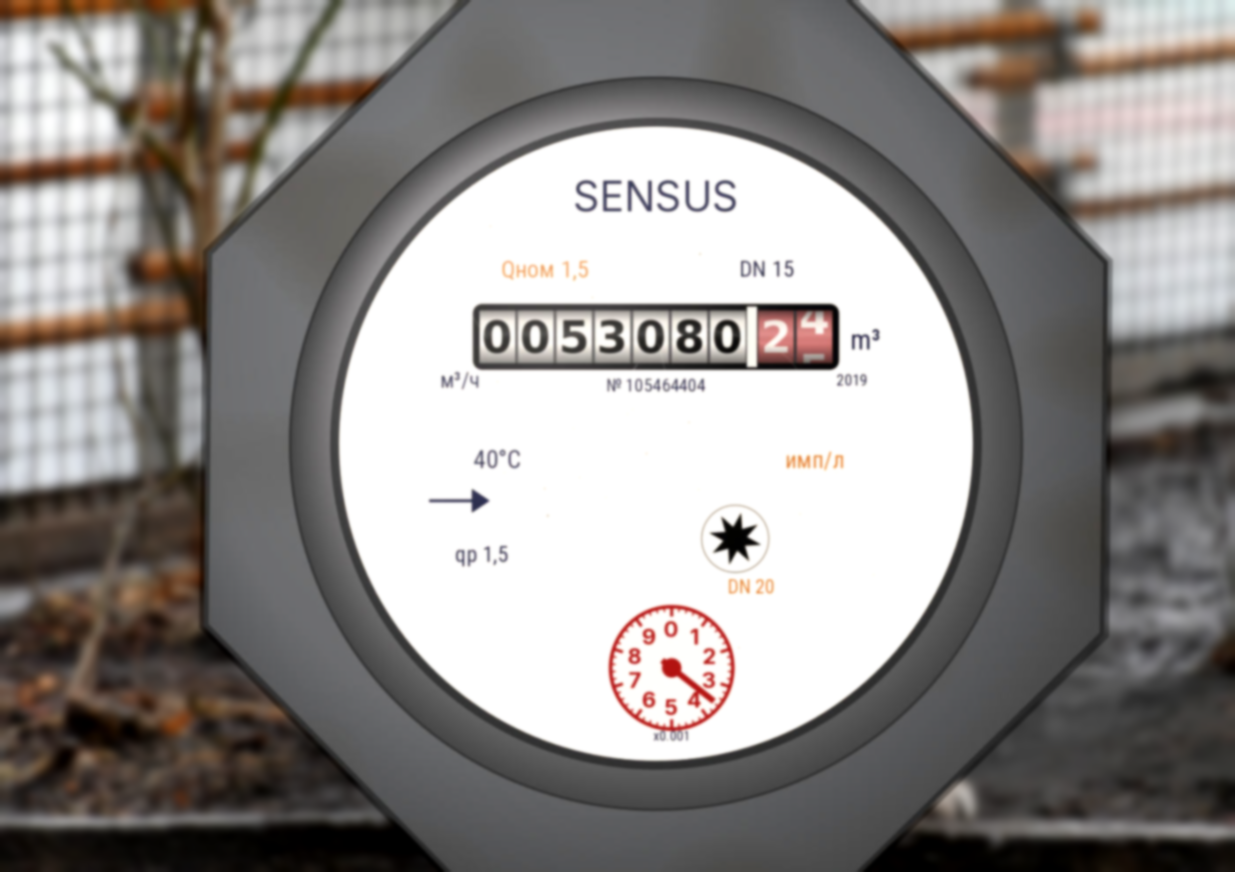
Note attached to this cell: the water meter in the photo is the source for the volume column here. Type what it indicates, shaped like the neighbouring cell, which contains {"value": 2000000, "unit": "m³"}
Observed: {"value": 53080.243, "unit": "m³"}
